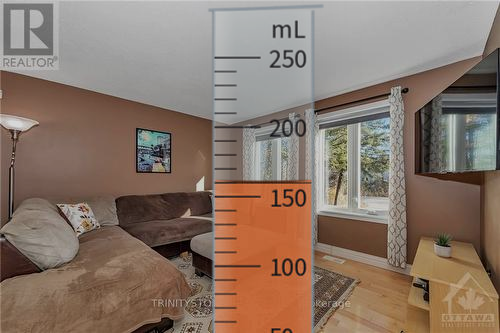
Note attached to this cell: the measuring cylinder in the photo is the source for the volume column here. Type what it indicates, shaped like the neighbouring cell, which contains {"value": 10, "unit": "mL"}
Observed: {"value": 160, "unit": "mL"}
